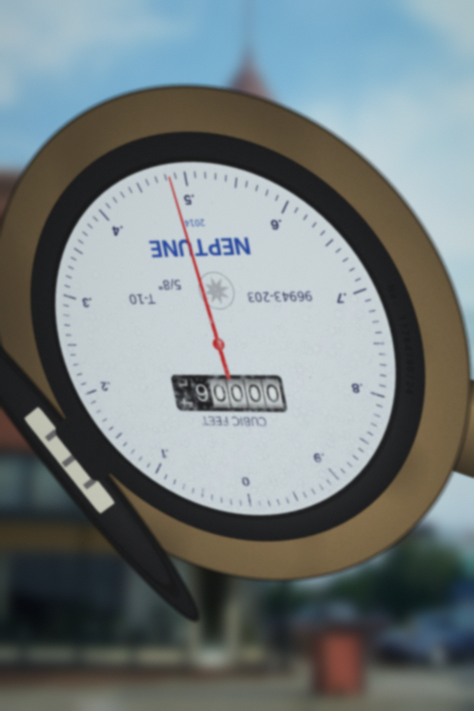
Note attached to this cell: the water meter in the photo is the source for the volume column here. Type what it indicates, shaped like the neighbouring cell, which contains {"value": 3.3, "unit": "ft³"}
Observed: {"value": 64.48, "unit": "ft³"}
